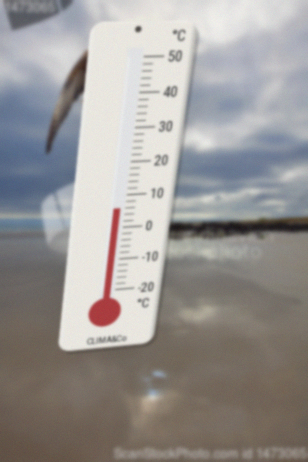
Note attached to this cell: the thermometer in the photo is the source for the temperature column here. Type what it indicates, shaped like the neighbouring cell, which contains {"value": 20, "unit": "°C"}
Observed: {"value": 6, "unit": "°C"}
